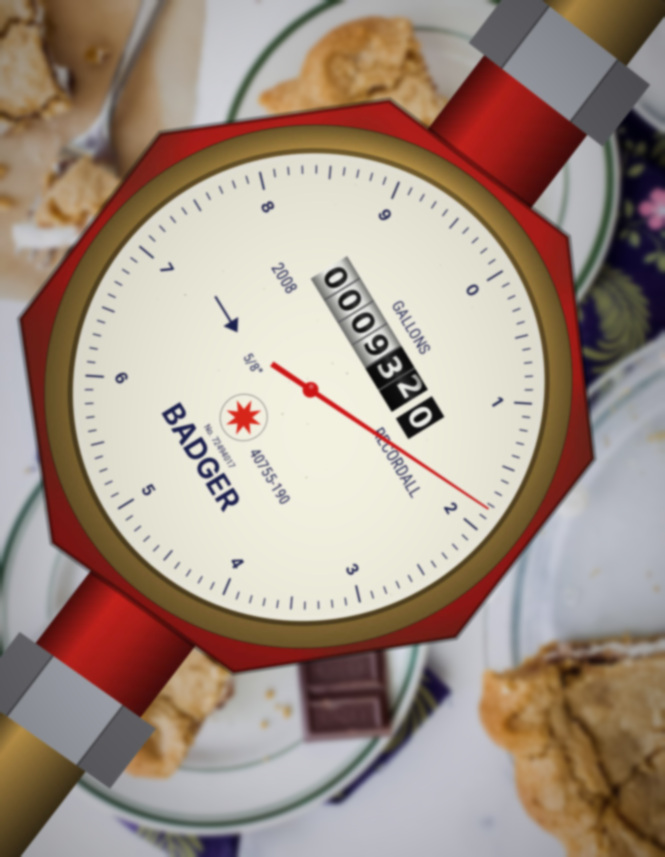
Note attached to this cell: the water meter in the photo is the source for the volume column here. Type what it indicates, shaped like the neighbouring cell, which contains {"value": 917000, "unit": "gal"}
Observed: {"value": 9321.8, "unit": "gal"}
